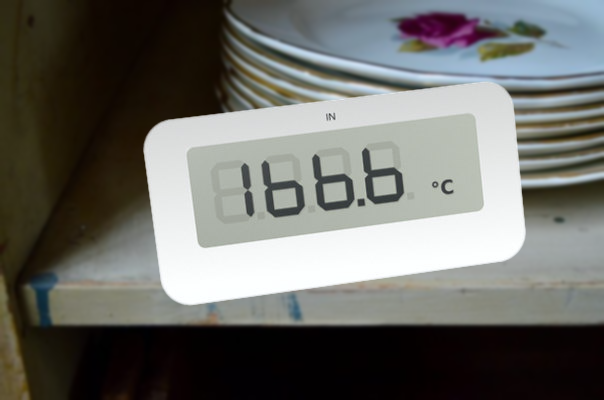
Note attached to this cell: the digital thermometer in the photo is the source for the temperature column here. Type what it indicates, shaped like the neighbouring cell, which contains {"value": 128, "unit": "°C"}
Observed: {"value": 166.6, "unit": "°C"}
